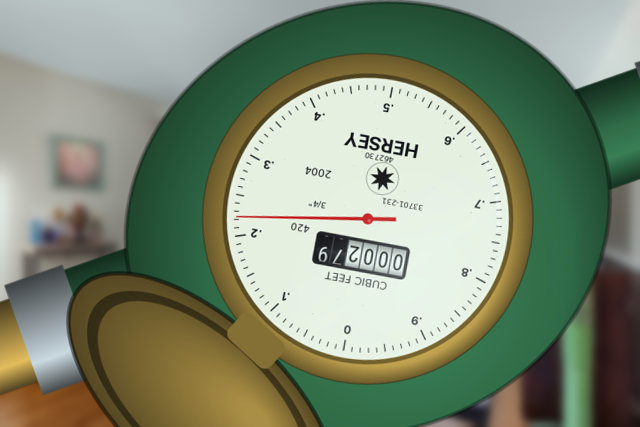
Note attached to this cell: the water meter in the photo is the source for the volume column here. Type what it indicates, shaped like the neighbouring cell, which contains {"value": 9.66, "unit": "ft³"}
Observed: {"value": 279.22, "unit": "ft³"}
